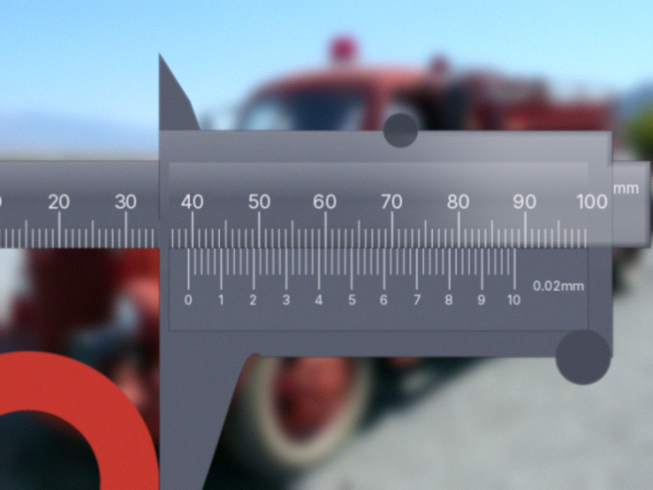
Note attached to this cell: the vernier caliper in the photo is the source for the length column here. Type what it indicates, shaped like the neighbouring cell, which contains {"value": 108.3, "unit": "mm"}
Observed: {"value": 39.4, "unit": "mm"}
